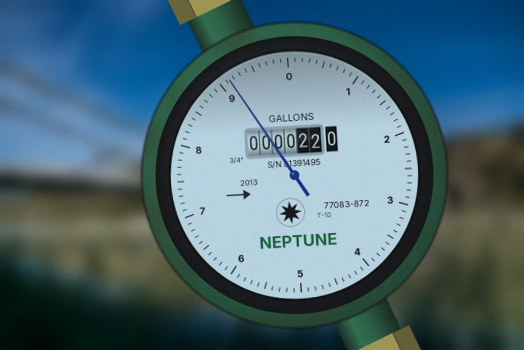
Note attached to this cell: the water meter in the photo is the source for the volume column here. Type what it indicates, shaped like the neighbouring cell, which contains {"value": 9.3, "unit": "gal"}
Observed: {"value": 219.1, "unit": "gal"}
